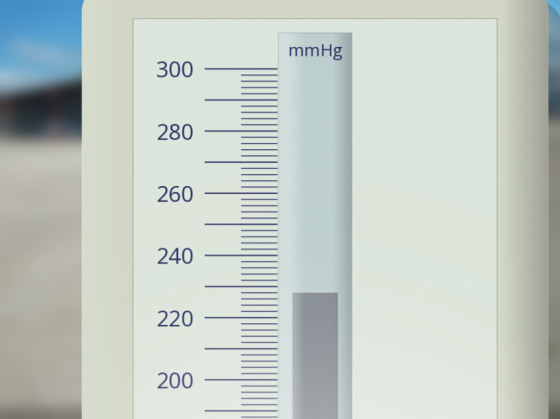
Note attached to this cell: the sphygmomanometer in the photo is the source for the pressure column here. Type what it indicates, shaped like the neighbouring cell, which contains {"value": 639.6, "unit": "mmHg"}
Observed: {"value": 228, "unit": "mmHg"}
